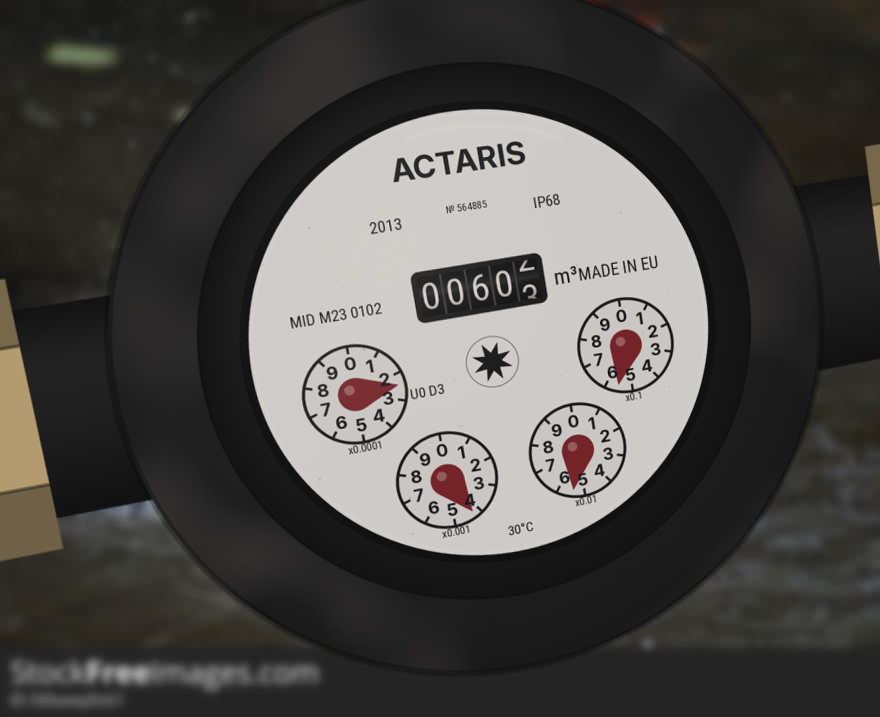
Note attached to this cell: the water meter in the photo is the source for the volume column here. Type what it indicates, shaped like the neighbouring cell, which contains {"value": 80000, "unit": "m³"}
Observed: {"value": 602.5542, "unit": "m³"}
